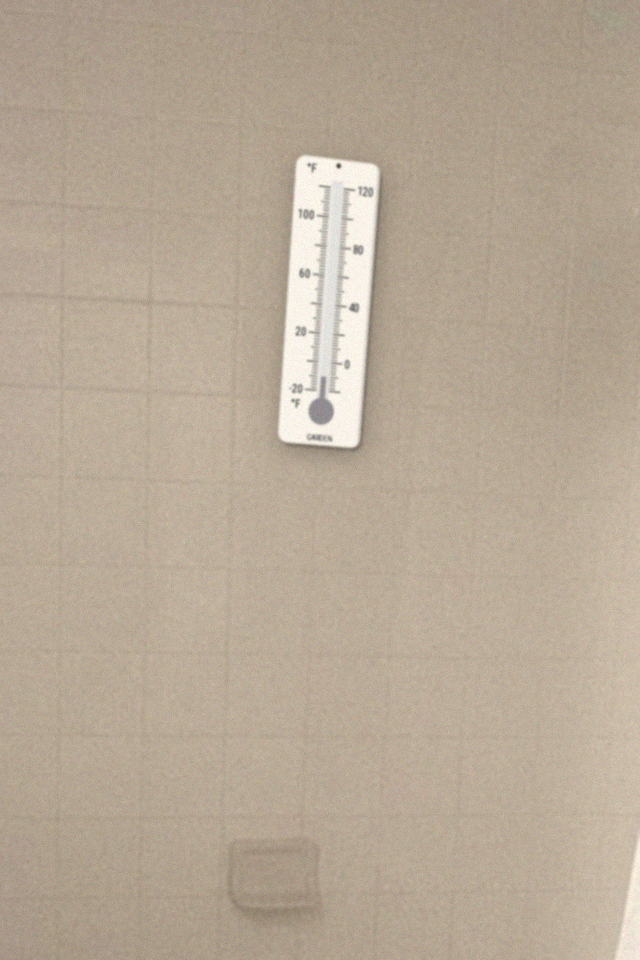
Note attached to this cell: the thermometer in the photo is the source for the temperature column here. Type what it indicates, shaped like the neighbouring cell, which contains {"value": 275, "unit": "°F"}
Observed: {"value": -10, "unit": "°F"}
